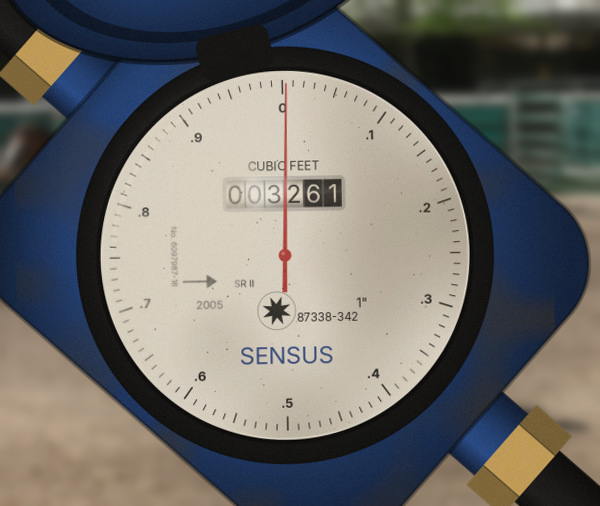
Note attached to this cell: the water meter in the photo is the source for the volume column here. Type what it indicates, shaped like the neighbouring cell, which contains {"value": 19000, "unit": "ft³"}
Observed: {"value": 3261.00, "unit": "ft³"}
